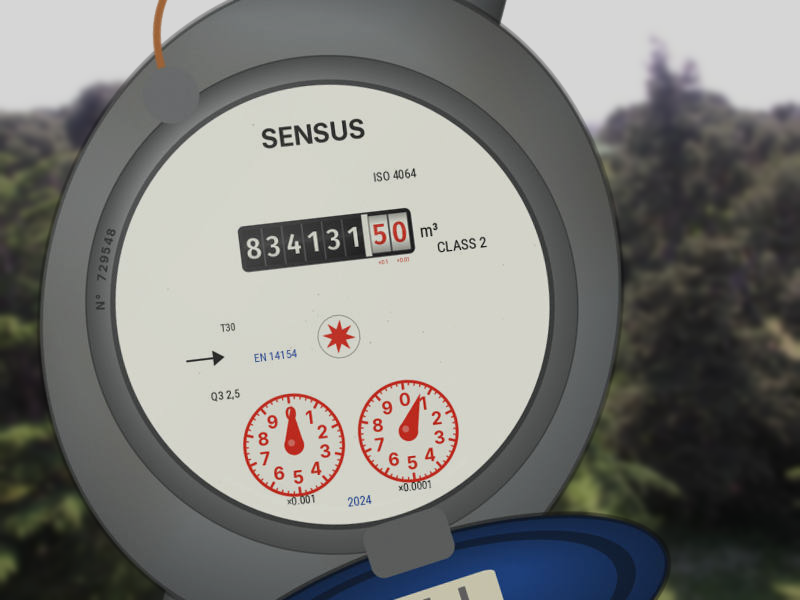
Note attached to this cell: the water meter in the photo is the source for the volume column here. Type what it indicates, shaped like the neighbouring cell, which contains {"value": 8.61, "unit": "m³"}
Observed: {"value": 834131.5000, "unit": "m³"}
